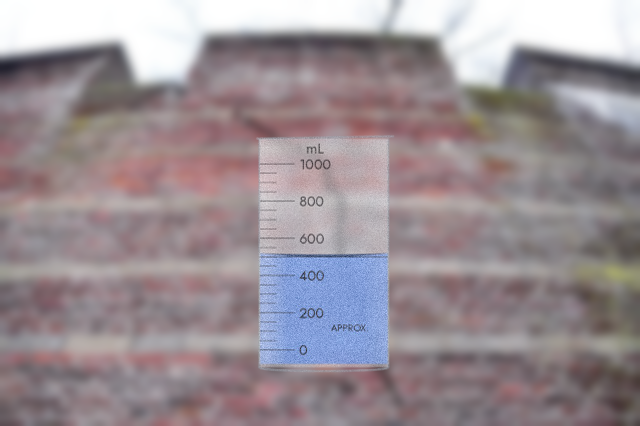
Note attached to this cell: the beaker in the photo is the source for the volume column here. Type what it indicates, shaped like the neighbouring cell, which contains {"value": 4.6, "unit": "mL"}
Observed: {"value": 500, "unit": "mL"}
